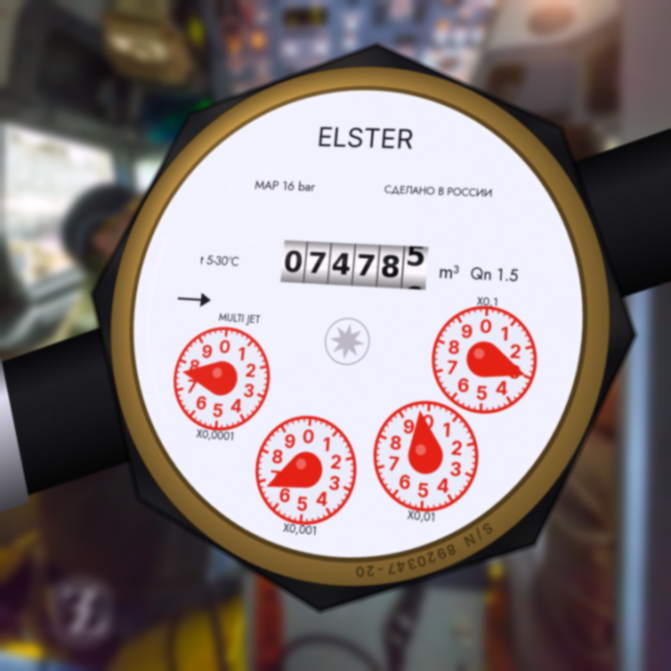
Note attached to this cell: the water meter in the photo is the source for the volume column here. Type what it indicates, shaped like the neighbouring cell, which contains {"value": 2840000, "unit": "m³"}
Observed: {"value": 74785.2967, "unit": "m³"}
